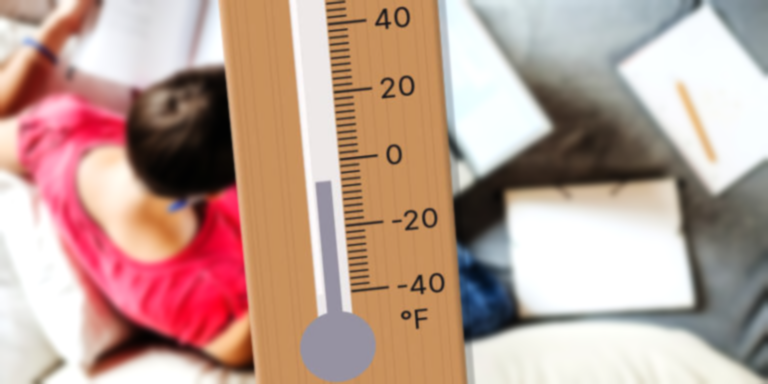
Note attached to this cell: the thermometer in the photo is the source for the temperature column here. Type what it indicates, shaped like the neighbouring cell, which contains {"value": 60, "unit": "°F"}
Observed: {"value": -6, "unit": "°F"}
